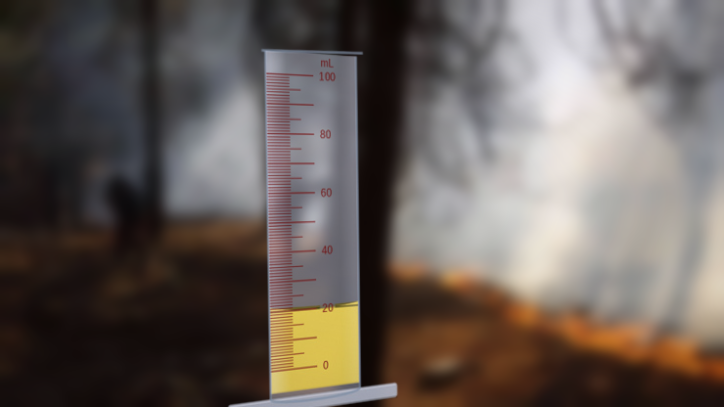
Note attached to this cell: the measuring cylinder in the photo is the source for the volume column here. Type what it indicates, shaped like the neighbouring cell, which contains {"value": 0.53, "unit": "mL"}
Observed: {"value": 20, "unit": "mL"}
